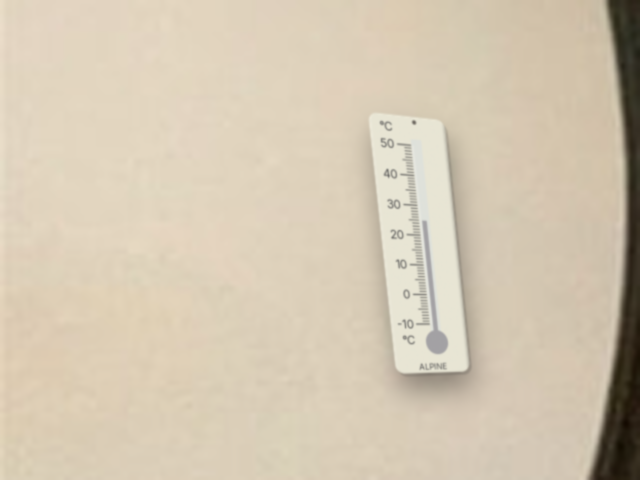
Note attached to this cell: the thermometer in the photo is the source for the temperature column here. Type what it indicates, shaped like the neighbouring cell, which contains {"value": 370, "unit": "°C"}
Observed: {"value": 25, "unit": "°C"}
